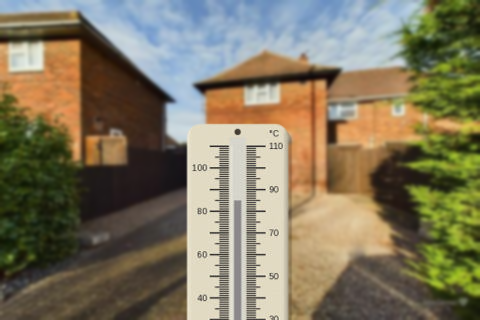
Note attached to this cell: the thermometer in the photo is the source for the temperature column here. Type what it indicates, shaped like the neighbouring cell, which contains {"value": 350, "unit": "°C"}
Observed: {"value": 85, "unit": "°C"}
